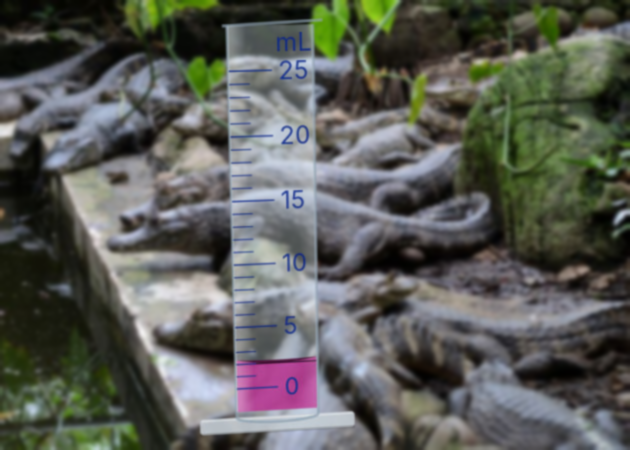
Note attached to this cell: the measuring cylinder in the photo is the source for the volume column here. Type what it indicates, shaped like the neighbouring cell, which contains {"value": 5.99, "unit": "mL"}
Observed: {"value": 2, "unit": "mL"}
